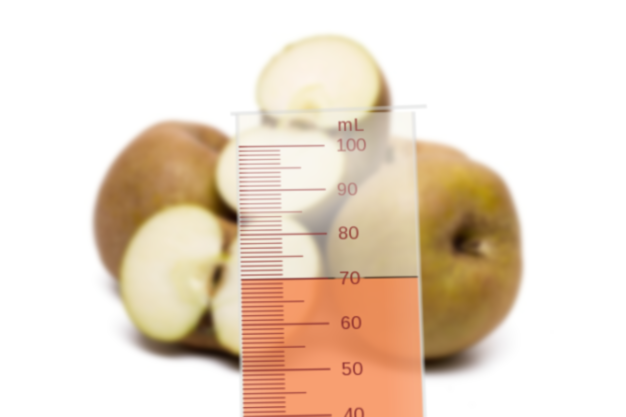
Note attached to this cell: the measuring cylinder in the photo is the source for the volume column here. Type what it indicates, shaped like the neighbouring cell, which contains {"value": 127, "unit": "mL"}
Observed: {"value": 70, "unit": "mL"}
